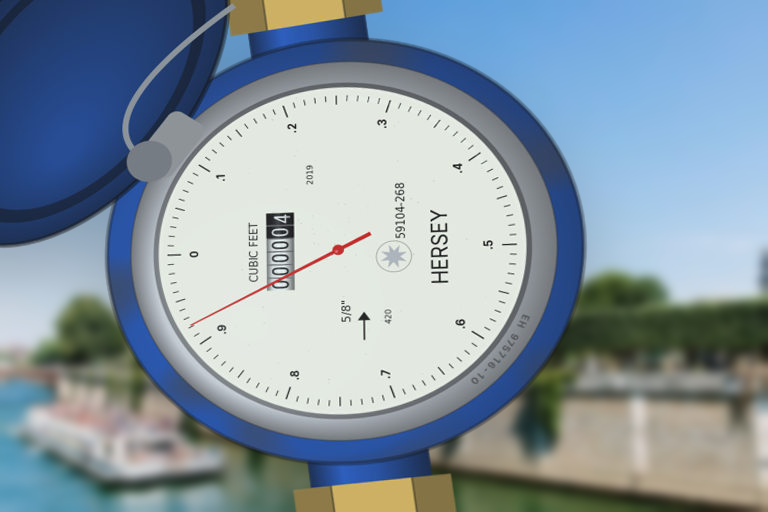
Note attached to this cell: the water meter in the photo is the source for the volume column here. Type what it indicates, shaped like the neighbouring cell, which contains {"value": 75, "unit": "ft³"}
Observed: {"value": 3.92, "unit": "ft³"}
